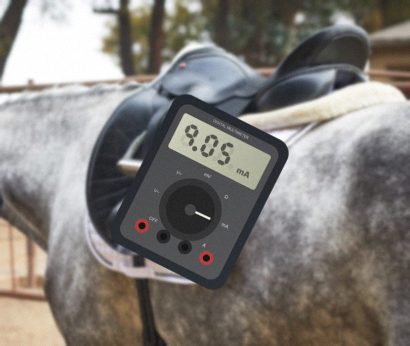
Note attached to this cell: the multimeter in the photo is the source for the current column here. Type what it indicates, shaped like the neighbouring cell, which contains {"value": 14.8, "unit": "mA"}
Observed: {"value": 9.05, "unit": "mA"}
